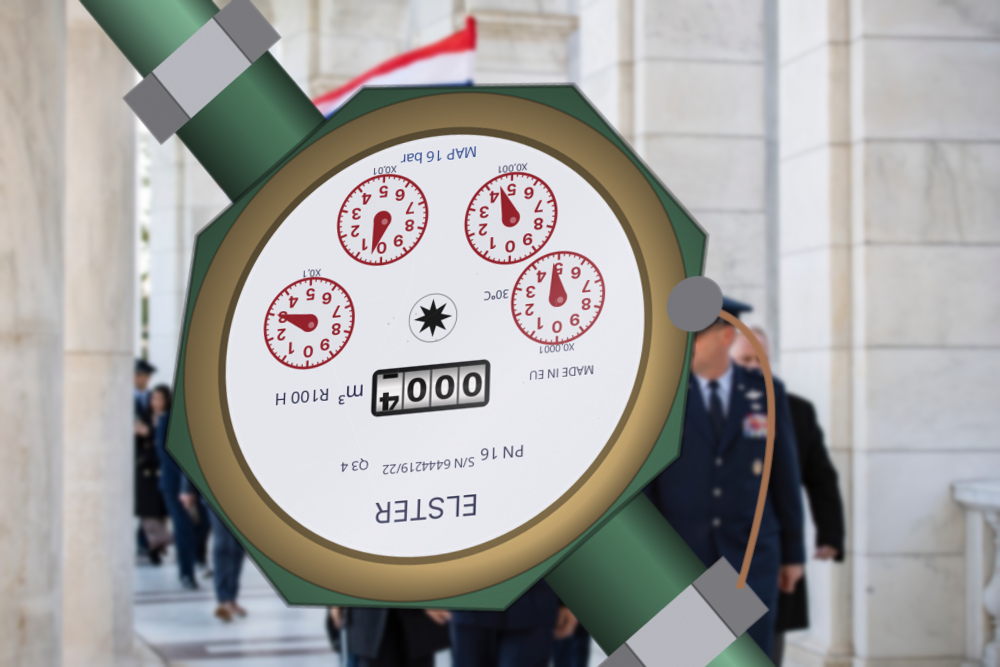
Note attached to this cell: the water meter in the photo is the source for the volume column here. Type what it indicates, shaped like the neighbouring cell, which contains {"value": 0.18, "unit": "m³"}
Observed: {"value": 4.3044, "unit": "m³"}
